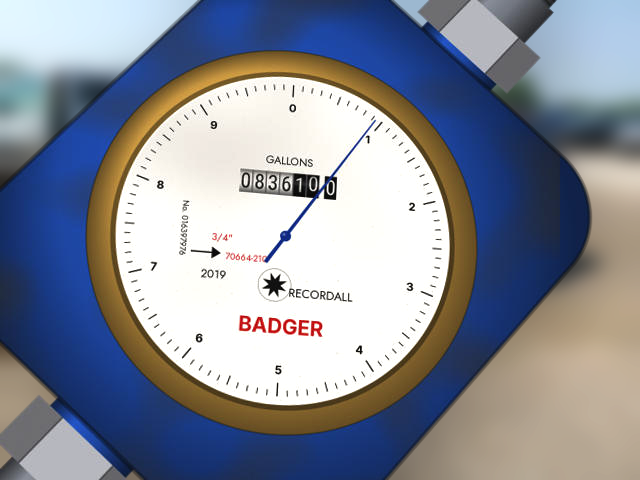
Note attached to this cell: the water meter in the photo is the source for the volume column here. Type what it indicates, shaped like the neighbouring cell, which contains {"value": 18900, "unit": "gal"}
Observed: {"value": 836100.9, "unit": "gal"}
